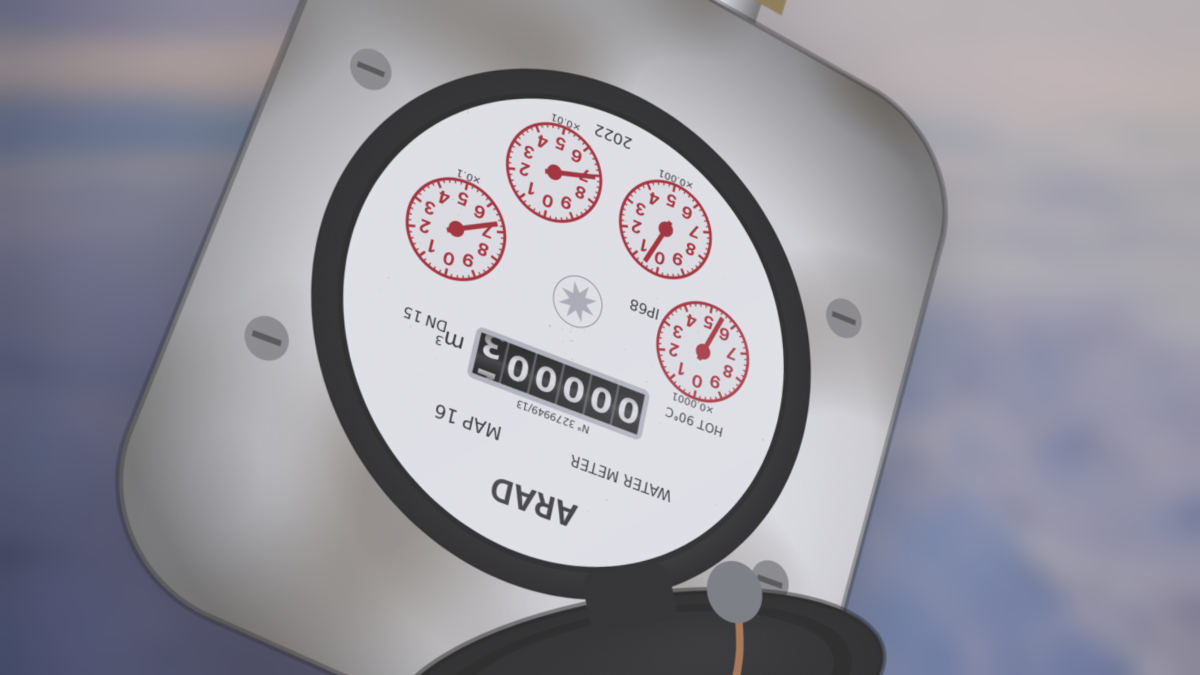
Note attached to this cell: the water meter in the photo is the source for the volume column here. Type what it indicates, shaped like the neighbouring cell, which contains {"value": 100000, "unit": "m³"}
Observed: {"value": 2.6705, "unit": "m³"}
